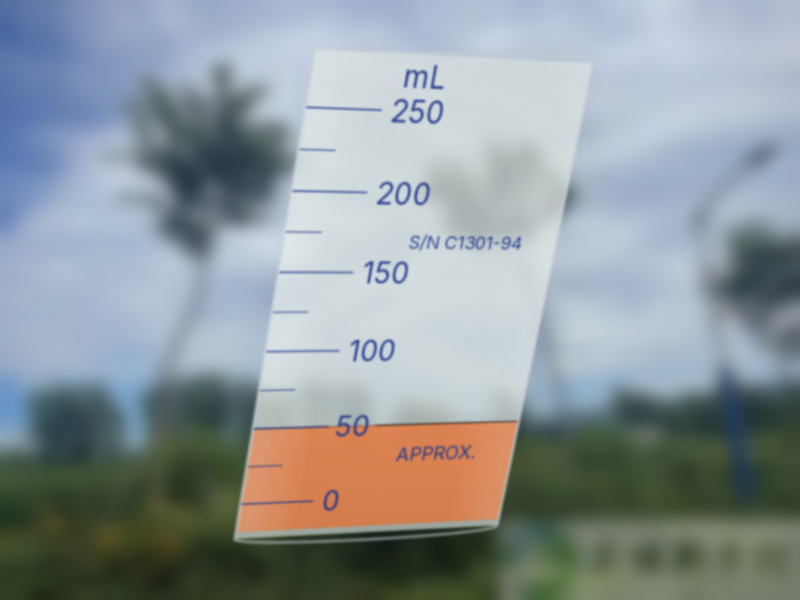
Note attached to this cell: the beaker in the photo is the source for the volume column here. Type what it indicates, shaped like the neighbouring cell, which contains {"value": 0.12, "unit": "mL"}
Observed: {"value": 50, "unit": "mL"}
